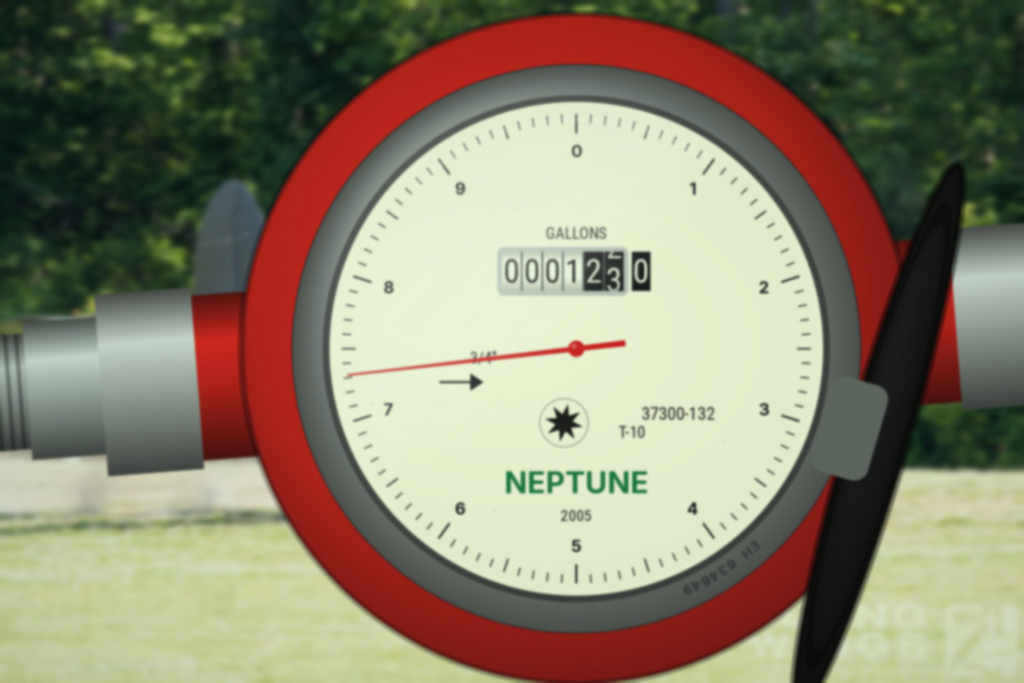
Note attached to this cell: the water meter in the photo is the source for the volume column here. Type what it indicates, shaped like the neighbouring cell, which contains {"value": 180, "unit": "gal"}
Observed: {"value": 1227.3, "unit": "gal"}
